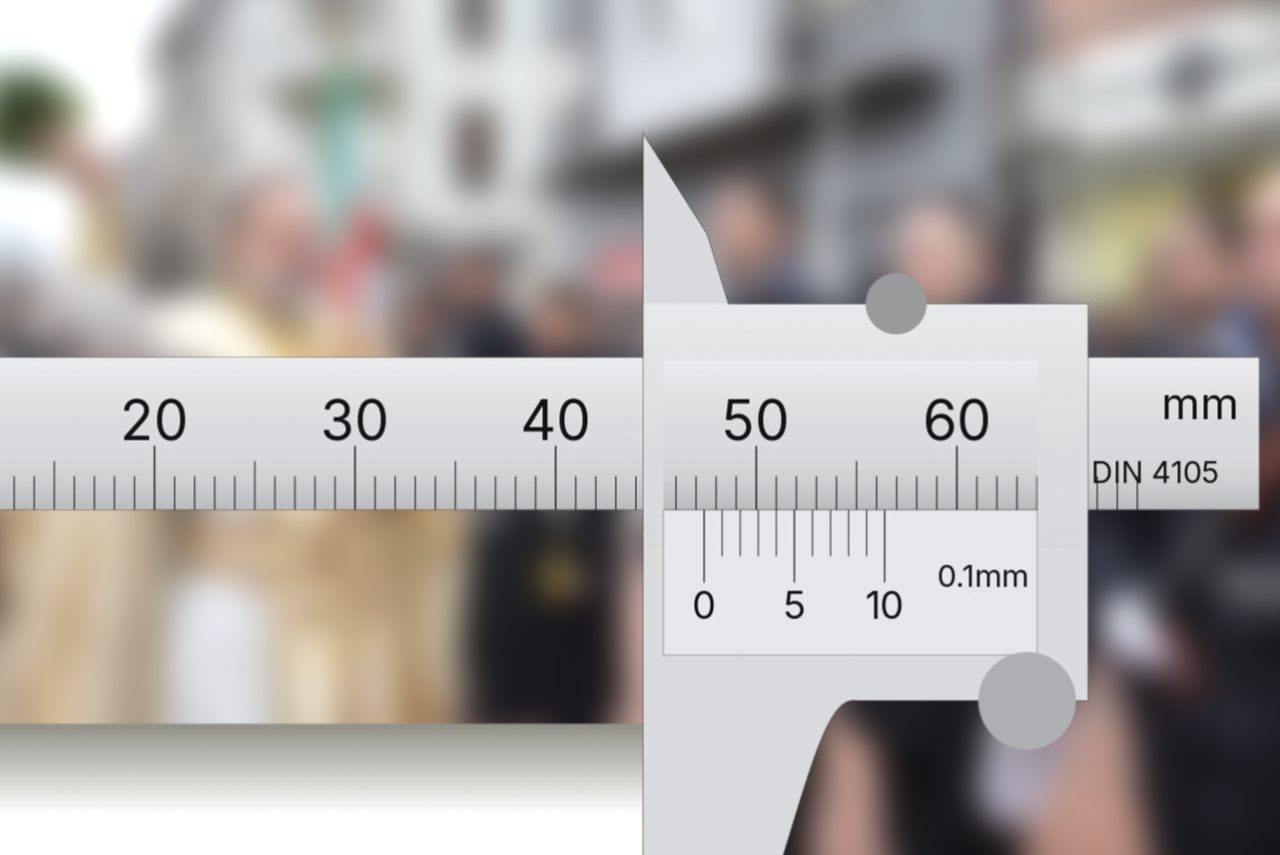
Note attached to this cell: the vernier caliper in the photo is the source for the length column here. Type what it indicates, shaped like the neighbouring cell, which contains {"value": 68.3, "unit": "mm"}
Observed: {"value": 47.4, "unit": "mm"}
